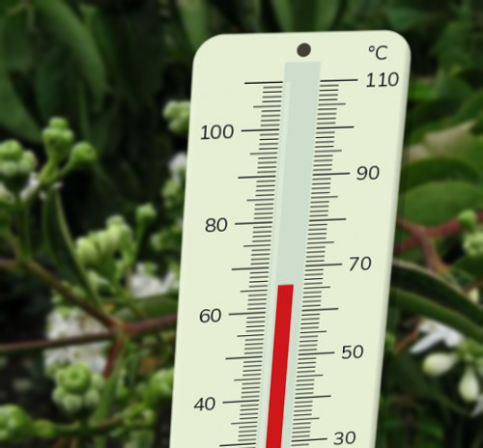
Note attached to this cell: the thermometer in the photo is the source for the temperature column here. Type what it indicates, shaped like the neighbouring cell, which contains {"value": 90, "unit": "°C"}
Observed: {"value": 66, "unit": "°C"}
